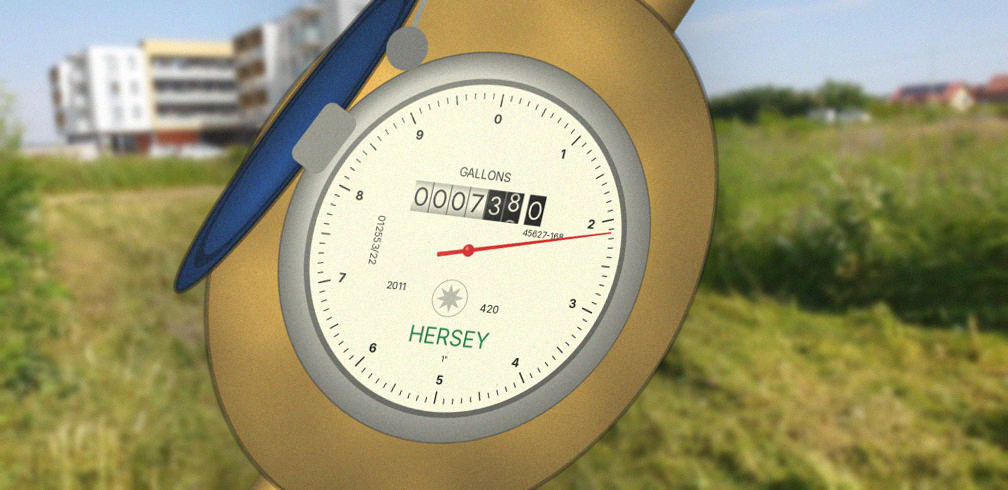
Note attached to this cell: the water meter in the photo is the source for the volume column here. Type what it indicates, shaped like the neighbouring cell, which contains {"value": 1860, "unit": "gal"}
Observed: {"value": 7382.1, "unit": "gal"}
